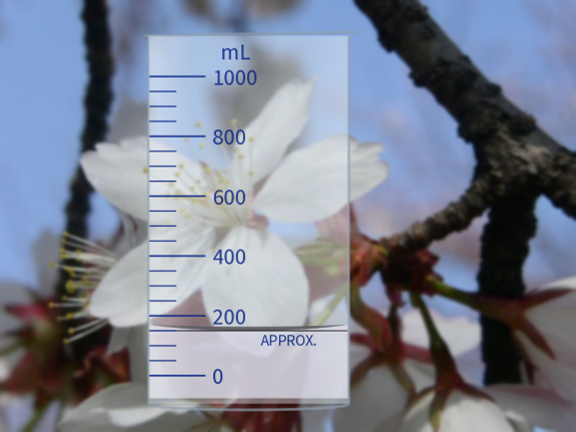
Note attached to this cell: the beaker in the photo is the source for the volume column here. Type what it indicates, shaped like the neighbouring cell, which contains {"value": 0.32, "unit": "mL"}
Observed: {"value": 150, "unit": "mL"}
